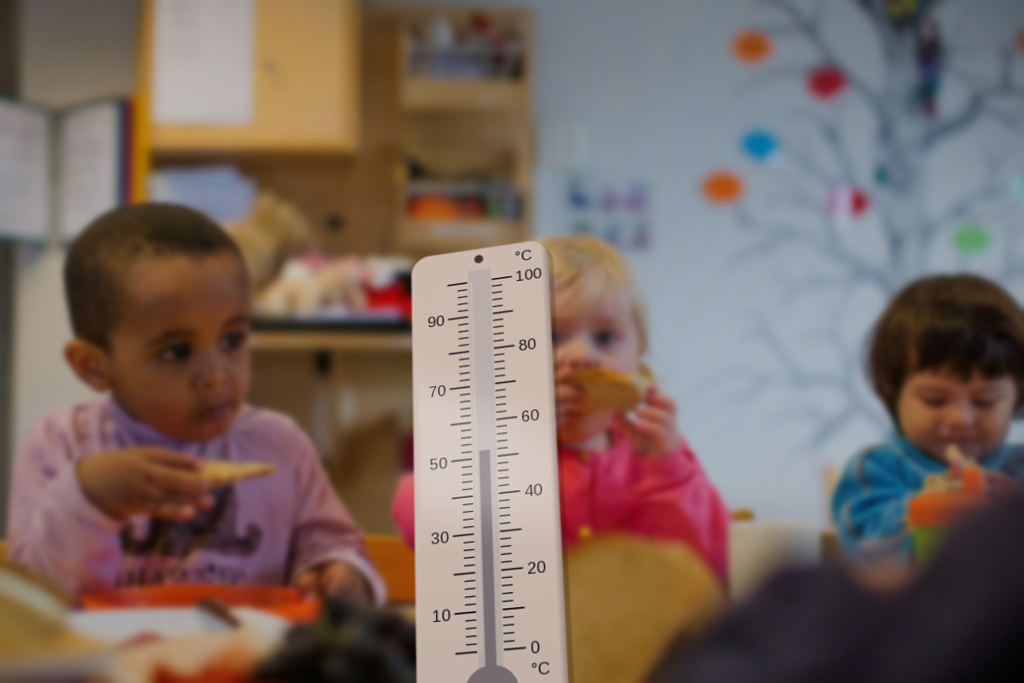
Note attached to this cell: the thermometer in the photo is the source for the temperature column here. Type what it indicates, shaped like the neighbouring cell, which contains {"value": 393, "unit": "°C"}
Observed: {"value": 52, "unit": "°C"}
